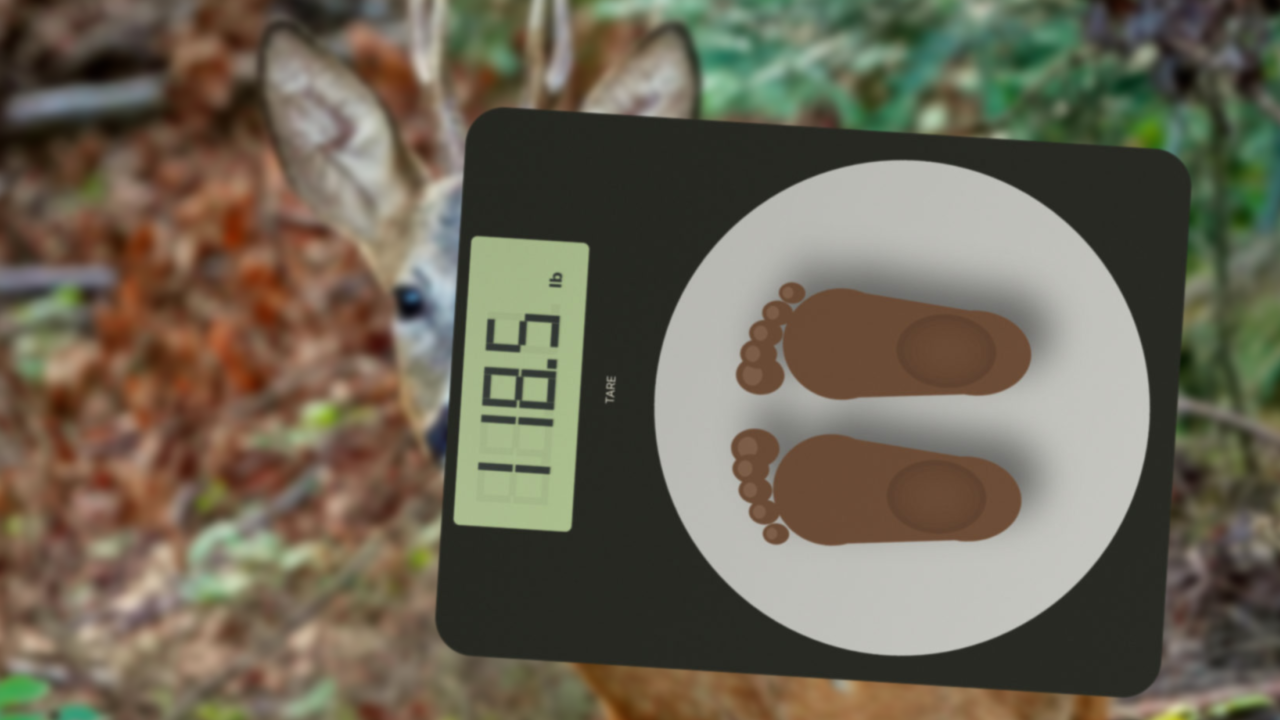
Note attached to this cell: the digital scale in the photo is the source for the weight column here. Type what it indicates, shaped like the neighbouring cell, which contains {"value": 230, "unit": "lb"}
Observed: {"value": 118.5, "unit": "lb"}
